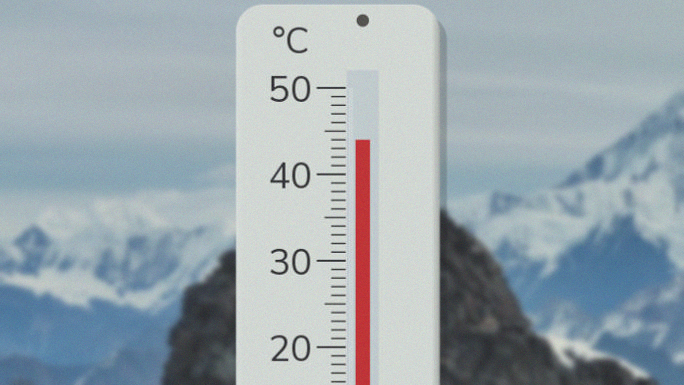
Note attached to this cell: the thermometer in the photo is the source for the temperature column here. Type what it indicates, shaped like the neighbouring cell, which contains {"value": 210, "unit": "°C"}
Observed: {"value": 44, "unit": "°C"}
